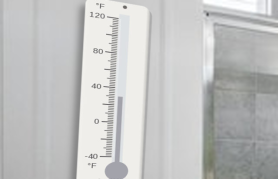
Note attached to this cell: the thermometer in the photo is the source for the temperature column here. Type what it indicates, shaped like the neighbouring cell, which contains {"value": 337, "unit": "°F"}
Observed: {"value": 30, "unit": "°F"}
